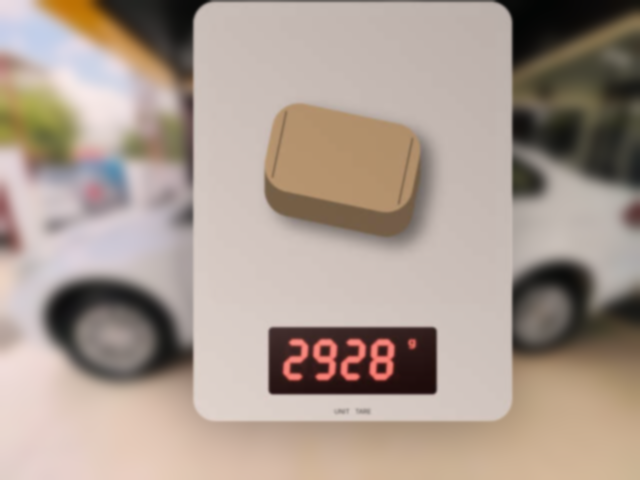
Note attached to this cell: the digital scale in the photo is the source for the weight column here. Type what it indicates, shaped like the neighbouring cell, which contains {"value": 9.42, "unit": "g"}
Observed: {"value": 2928, "unit": "g"}
